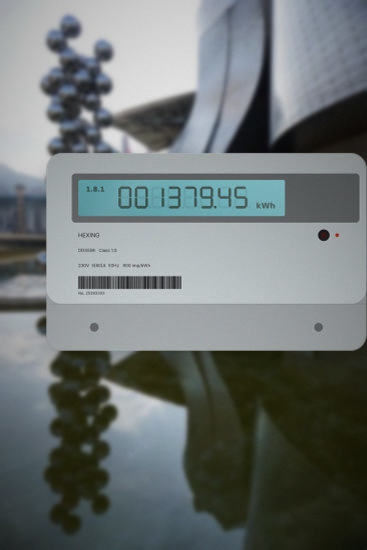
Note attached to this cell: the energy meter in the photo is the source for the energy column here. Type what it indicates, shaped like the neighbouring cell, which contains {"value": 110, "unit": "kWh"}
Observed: {"value": 1379.45, "unit": "kWh"}
